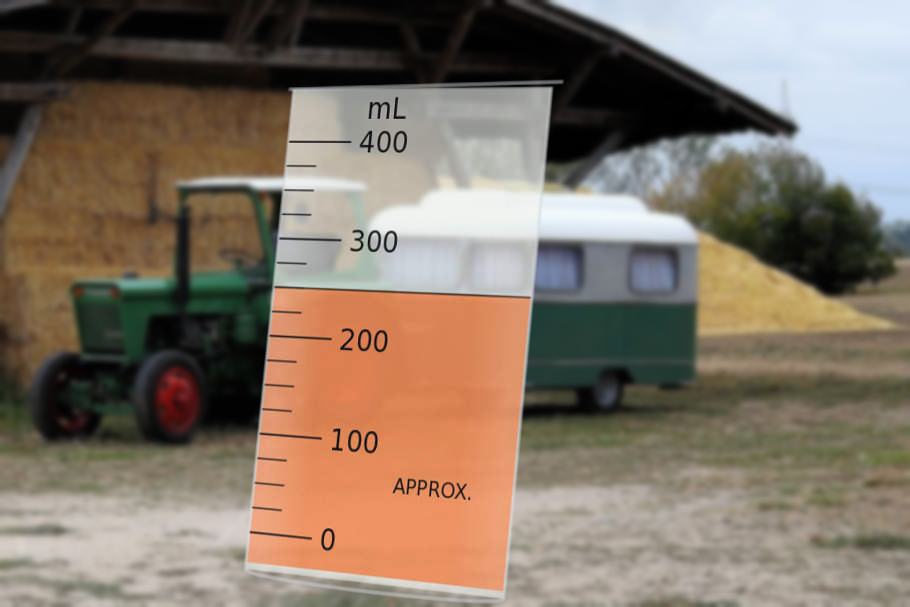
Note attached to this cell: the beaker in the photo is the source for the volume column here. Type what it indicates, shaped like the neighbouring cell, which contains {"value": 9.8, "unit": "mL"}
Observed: {"value": 250, "unit": "mL"}
